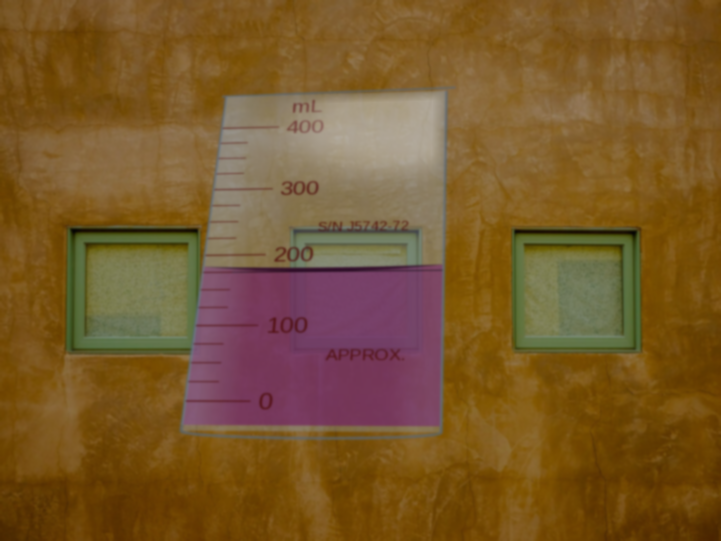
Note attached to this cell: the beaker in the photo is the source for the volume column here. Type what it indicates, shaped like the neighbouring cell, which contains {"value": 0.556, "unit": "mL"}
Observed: {"value": 175, "unit": "mL"}
